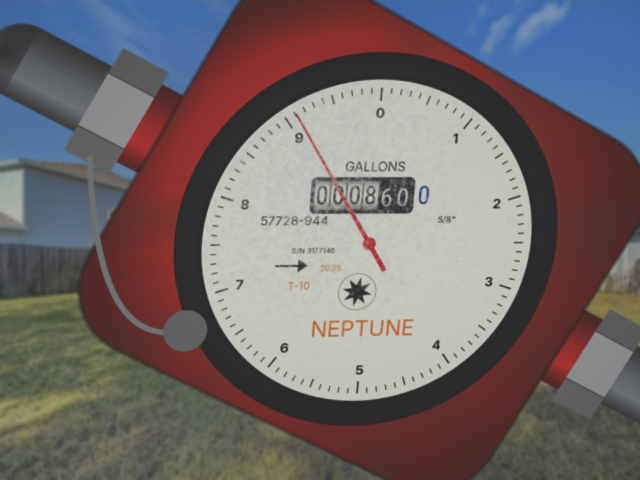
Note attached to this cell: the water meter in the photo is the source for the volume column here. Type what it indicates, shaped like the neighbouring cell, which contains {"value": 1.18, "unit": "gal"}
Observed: {"value": 8599.1, "unit": "gal"}
